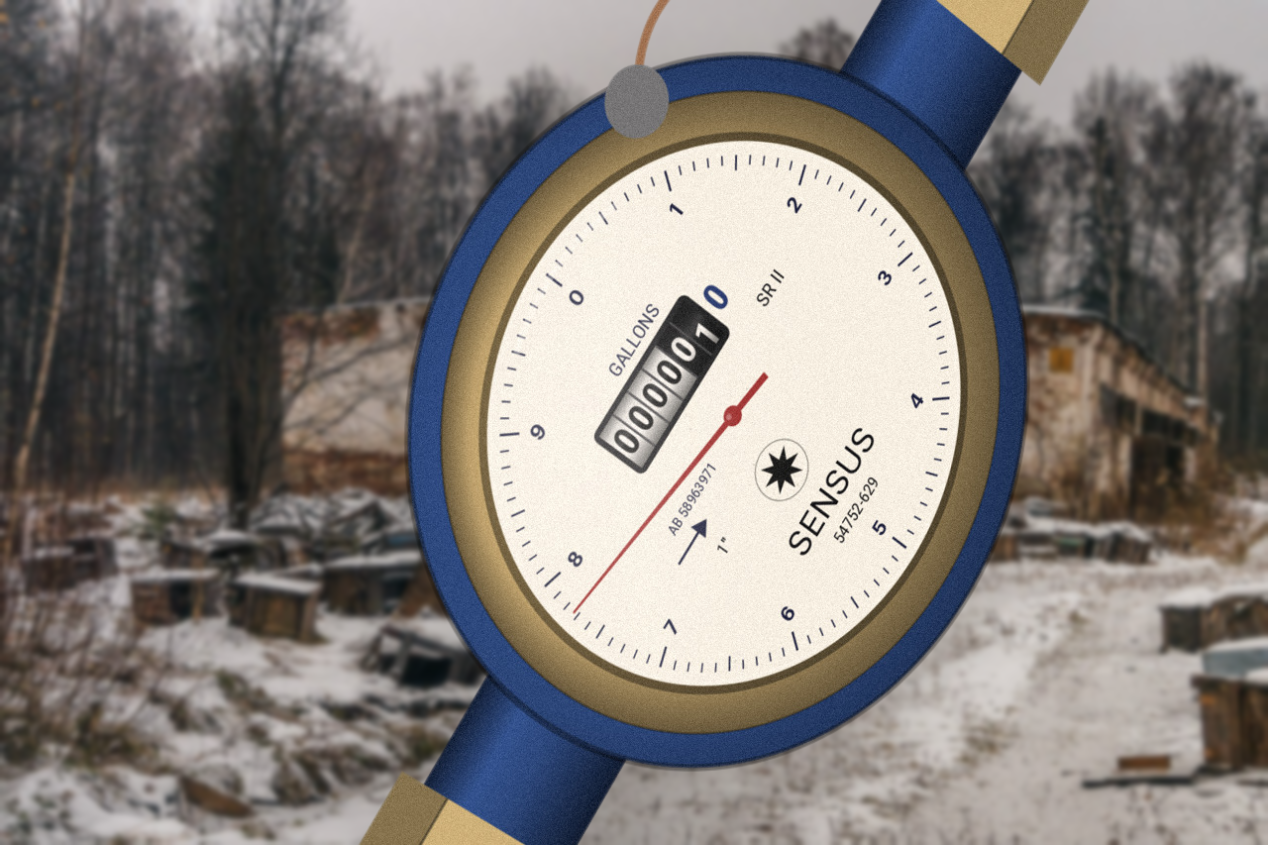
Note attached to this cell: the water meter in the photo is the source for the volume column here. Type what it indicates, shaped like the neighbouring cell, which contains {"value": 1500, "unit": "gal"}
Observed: {"value": 7.7, "unit": "gal"}
